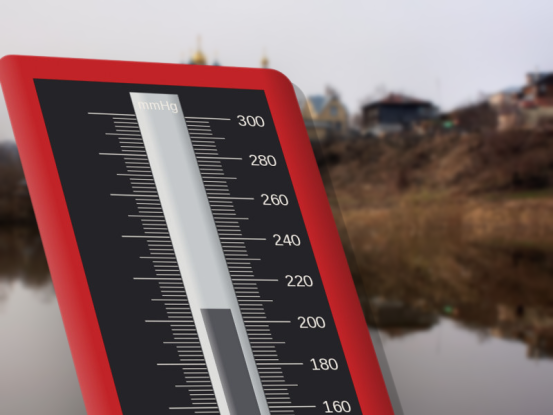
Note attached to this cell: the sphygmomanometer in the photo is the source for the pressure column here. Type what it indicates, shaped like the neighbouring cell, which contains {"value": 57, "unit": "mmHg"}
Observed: {"value": 206, "unit": "mmHg"}
